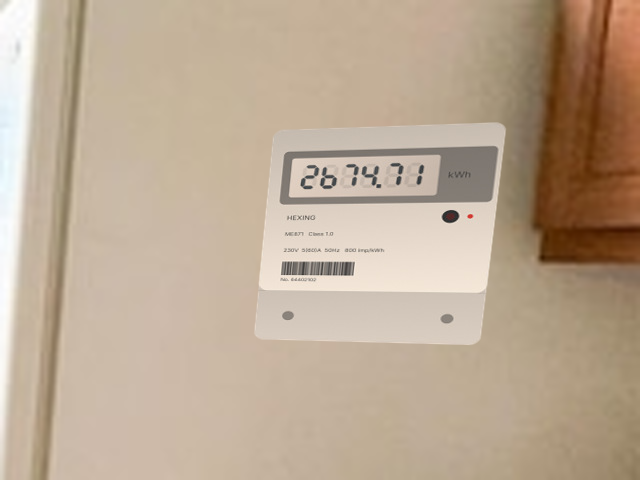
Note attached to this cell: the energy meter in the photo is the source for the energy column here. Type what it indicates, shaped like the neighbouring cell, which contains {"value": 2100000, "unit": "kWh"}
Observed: {"value": 2674.71, "unit": "kWh"}
